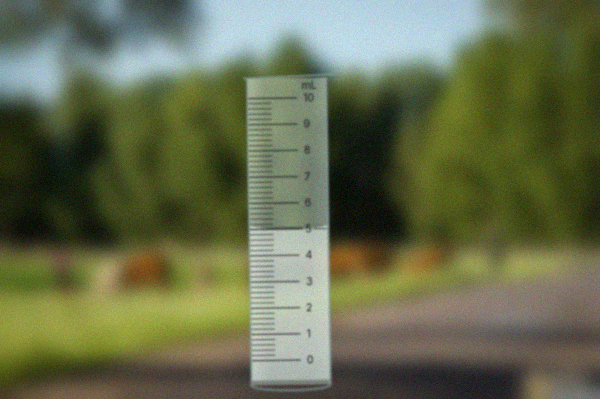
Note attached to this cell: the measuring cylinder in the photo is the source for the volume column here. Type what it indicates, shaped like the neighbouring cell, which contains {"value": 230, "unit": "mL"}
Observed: {"value": 5, "unit": "mL"}
